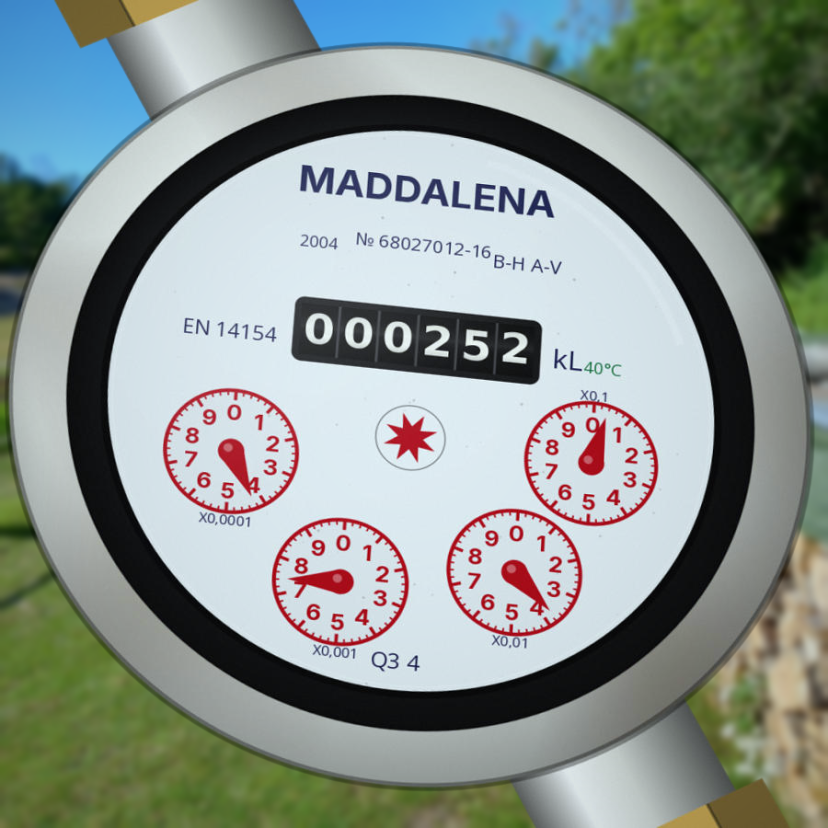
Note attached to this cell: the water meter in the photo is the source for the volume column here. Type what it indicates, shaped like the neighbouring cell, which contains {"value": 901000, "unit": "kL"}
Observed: {"value": 252.0374, "unit": "kL"}
